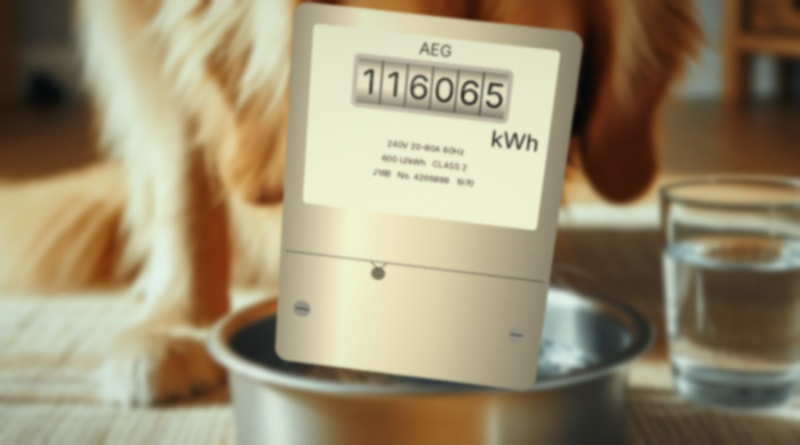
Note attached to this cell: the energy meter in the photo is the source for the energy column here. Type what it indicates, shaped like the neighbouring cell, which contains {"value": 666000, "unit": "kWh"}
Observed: {"value": 116065, "unit": "kWh"}
